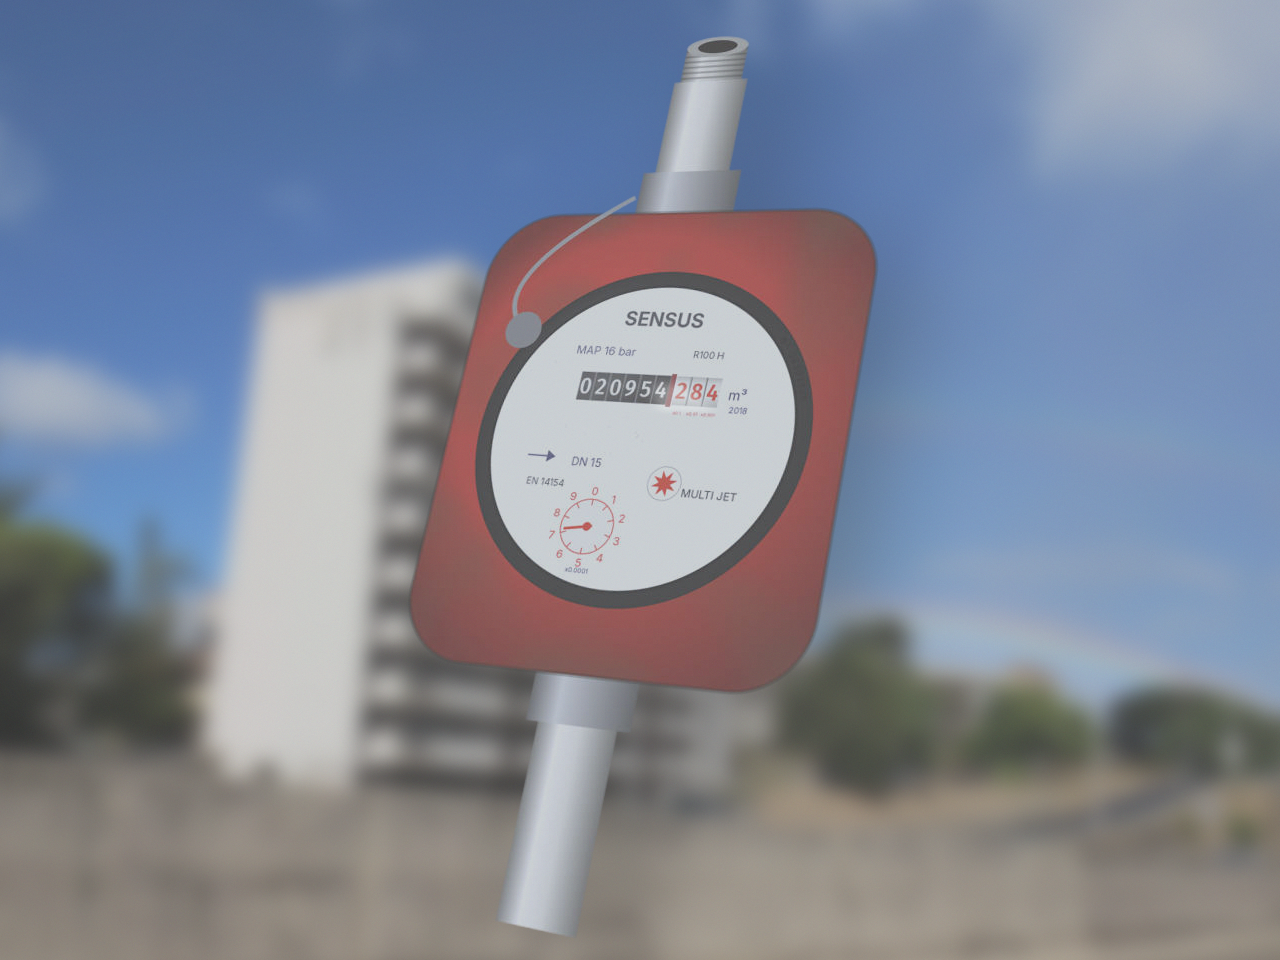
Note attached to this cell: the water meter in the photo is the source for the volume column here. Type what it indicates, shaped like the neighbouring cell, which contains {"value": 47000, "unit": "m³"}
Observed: {"value": 20954.2847, "unit": "m³"}
